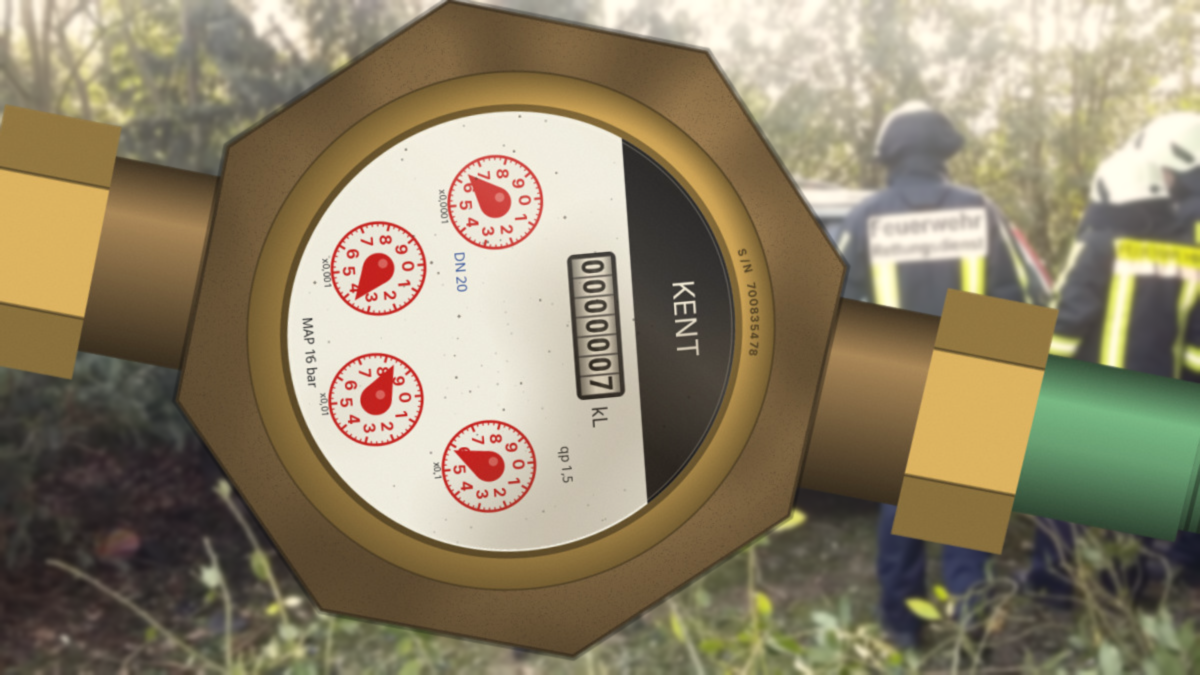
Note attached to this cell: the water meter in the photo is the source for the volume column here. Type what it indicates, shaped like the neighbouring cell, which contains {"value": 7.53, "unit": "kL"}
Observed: {"value": 7.5836, "unit": "kL"}
